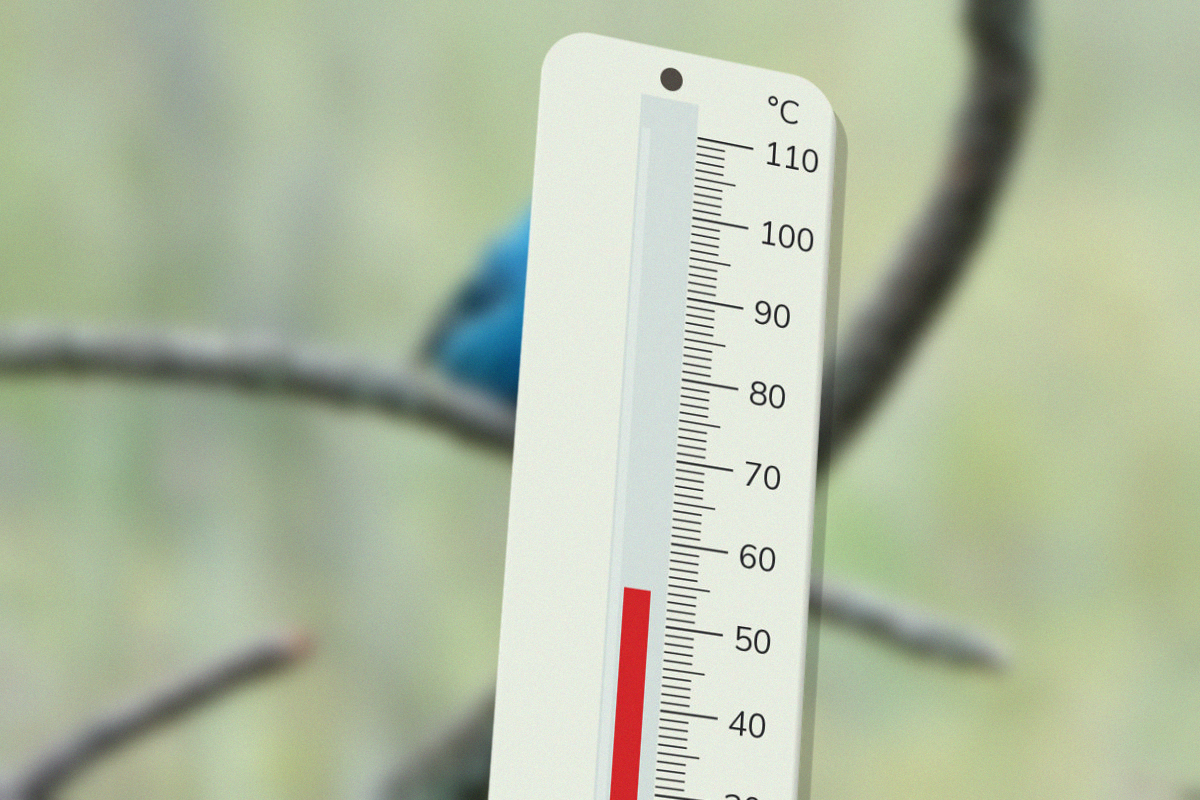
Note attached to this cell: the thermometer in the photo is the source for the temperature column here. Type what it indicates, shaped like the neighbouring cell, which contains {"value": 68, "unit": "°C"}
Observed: {"value": 54, "unit": "°C"}
